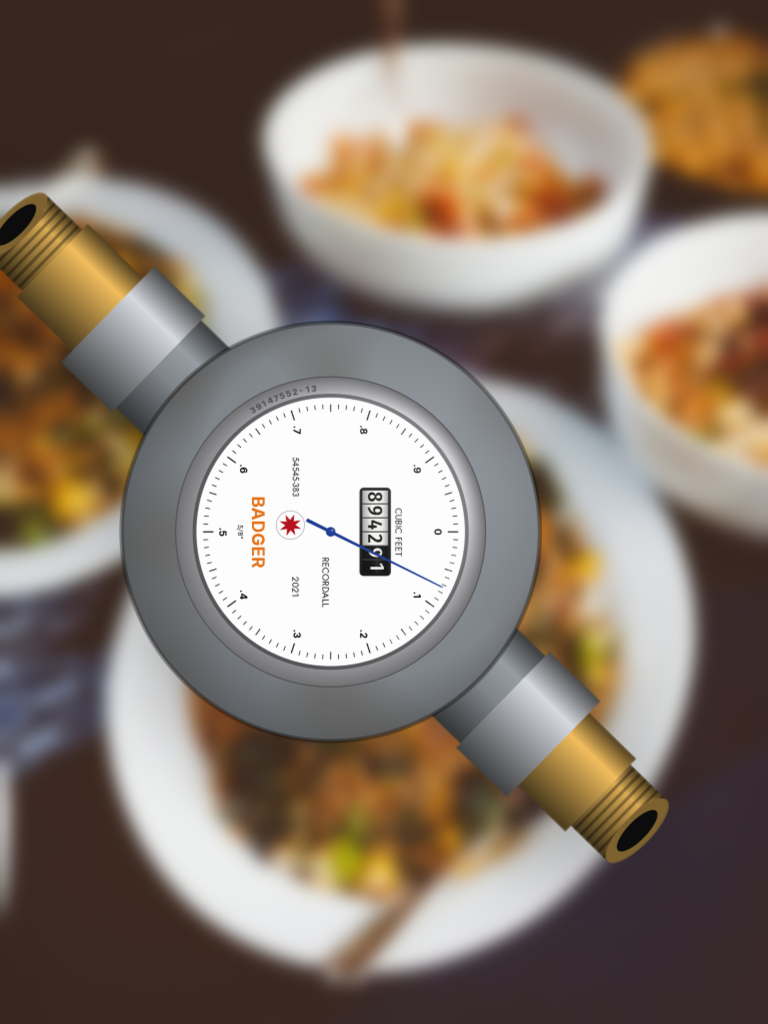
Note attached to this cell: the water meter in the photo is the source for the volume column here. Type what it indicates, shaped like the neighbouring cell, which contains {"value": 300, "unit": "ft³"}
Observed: {"value": 894291.07, "unit": "ft³"}
